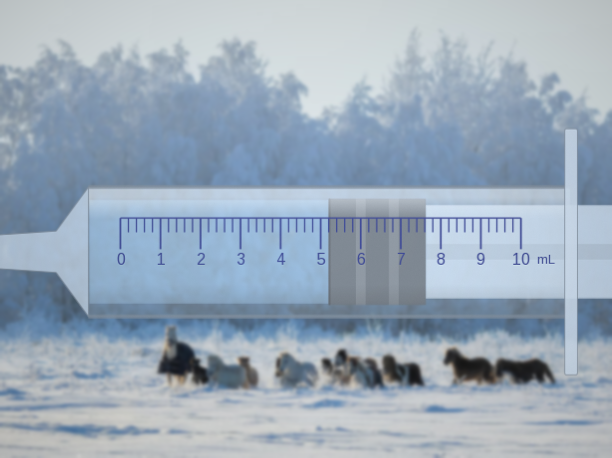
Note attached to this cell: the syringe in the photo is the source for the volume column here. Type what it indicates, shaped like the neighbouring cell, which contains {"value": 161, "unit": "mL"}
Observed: {"value": 5.2, "unit": "mL"}
